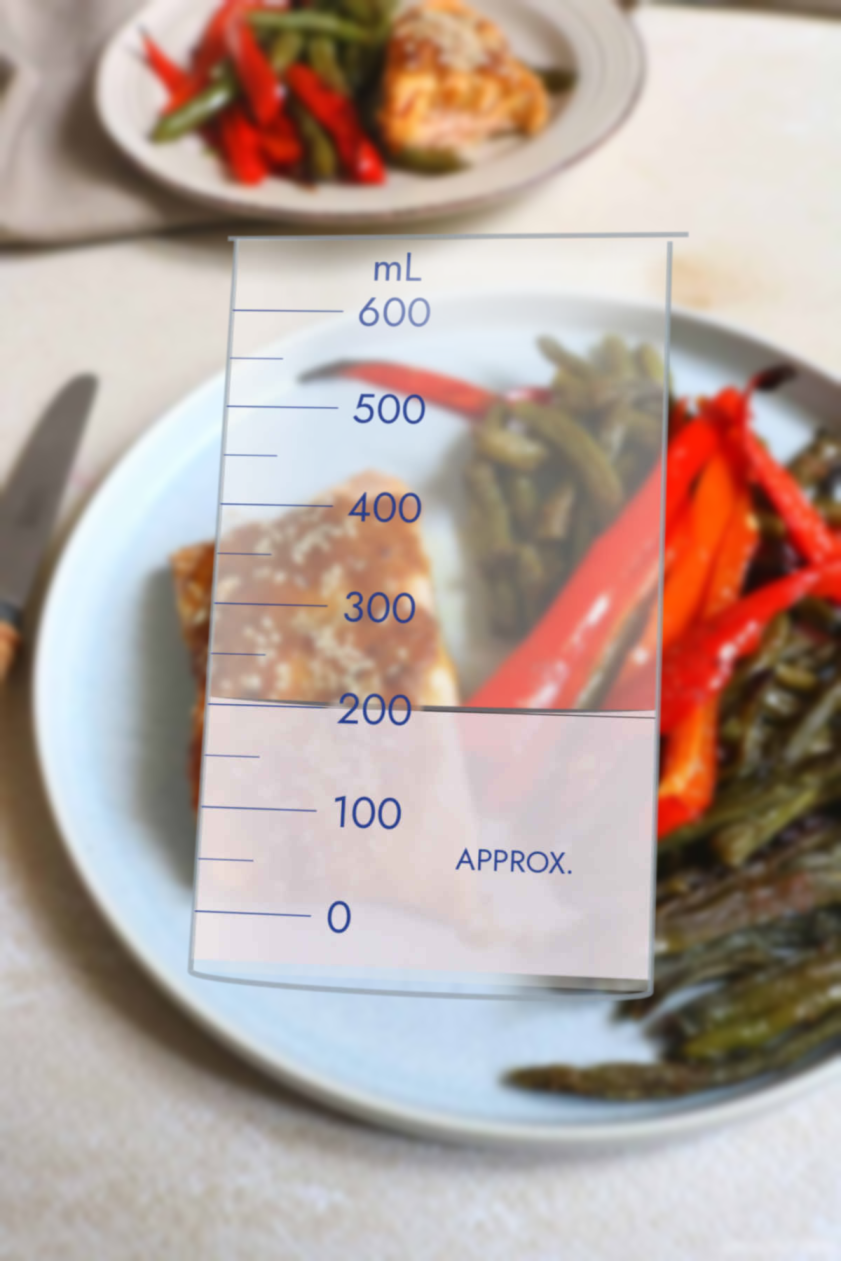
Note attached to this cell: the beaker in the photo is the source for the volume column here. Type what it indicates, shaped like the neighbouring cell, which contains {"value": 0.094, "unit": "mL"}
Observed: {"value": 200, "unit": "mL"}
